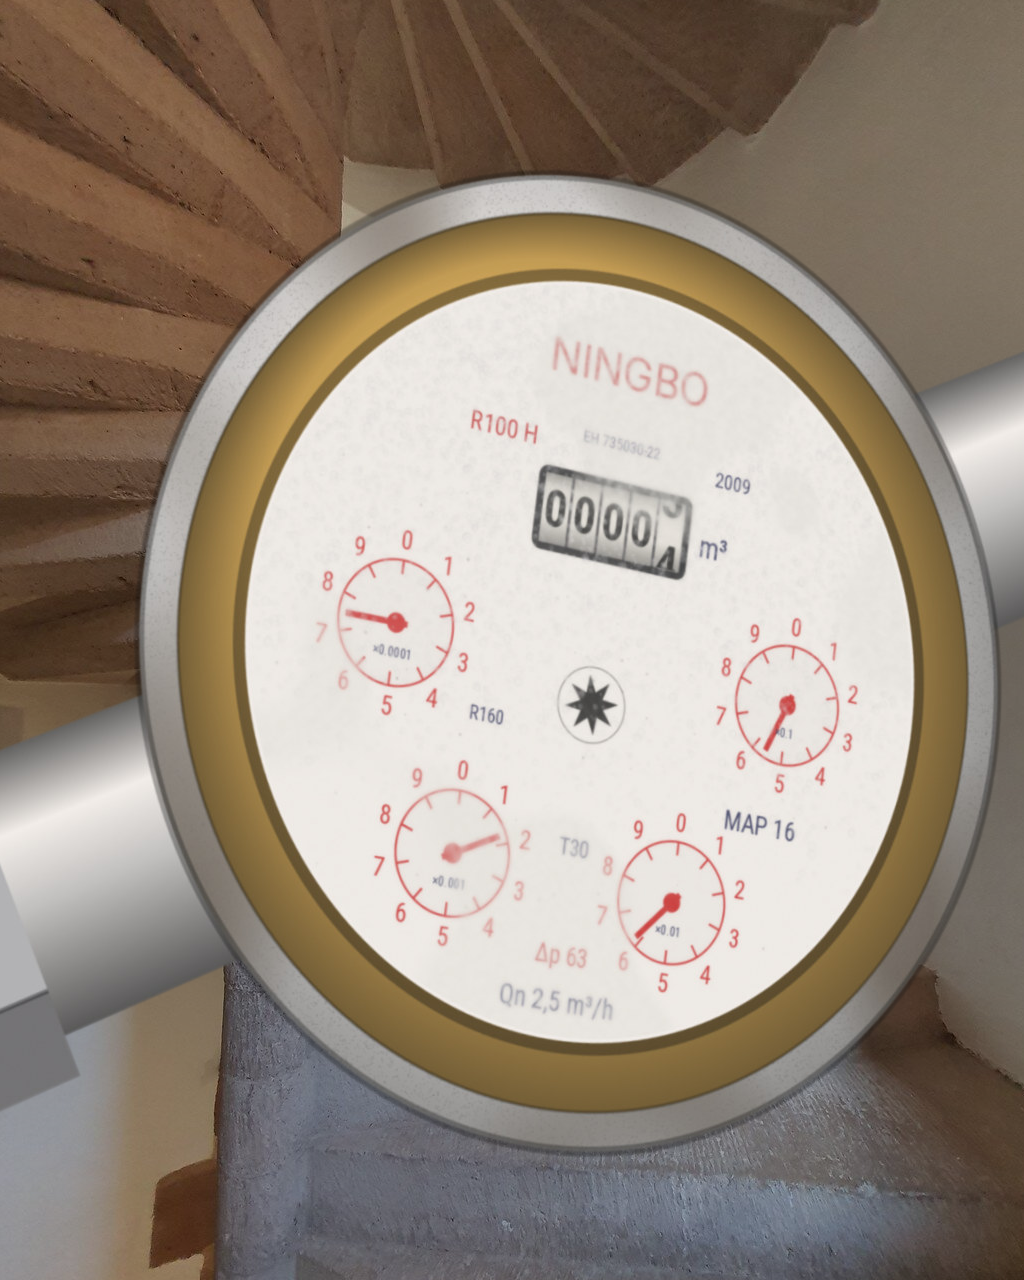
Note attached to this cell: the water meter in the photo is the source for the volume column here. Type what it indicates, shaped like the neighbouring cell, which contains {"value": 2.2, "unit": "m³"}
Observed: {"value": 3.5617, "unit": "m³"}
